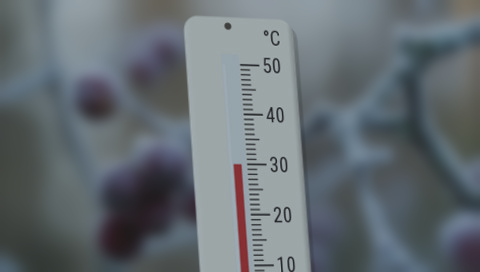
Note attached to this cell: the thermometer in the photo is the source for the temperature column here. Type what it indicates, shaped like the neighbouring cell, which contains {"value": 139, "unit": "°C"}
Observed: {"value": 30, "unit": "°C"}
